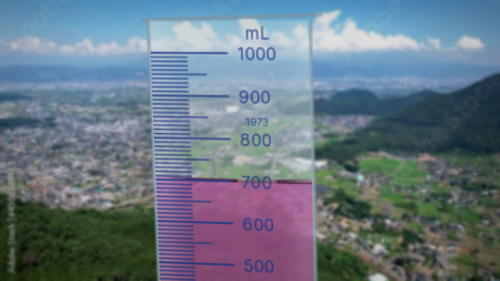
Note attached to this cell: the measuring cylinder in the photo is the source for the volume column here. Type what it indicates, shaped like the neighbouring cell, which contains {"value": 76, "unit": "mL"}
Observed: {"value": 700, "unit": "mL"}
